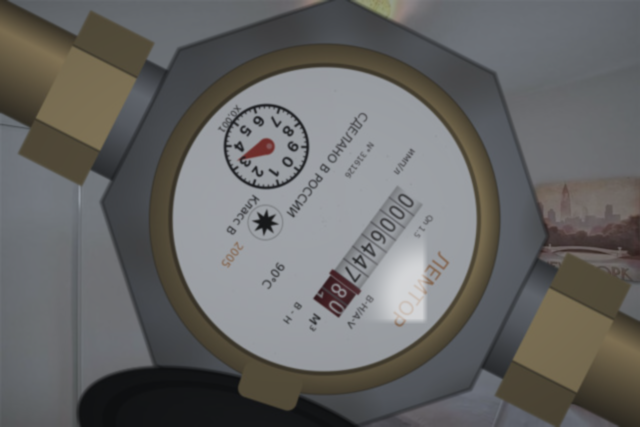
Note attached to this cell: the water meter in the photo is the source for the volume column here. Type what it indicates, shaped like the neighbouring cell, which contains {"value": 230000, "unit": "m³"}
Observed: {"value": 6447.803, "unit": "m³"}
